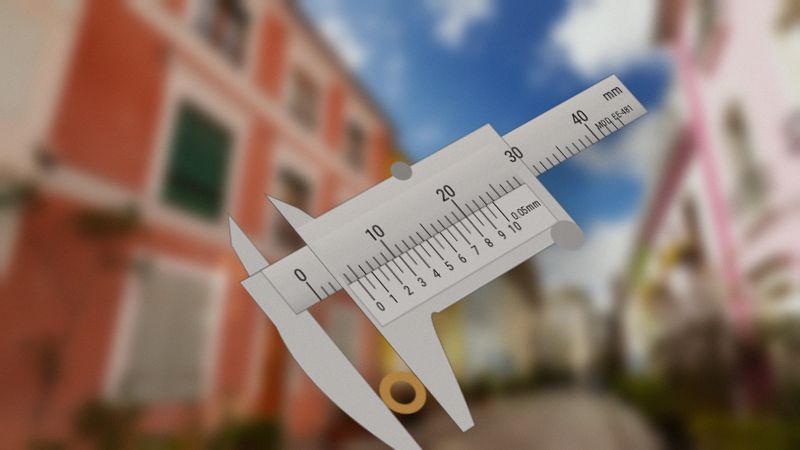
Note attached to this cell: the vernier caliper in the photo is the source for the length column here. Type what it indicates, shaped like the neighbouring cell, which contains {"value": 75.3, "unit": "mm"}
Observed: {"value": 4.8, "unit": "mm"}
